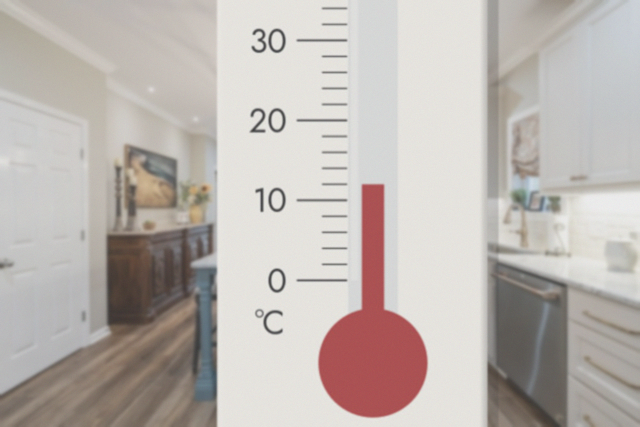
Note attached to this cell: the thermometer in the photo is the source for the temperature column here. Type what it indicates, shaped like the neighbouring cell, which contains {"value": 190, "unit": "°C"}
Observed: {"value": 12, "unit": "°C"}
